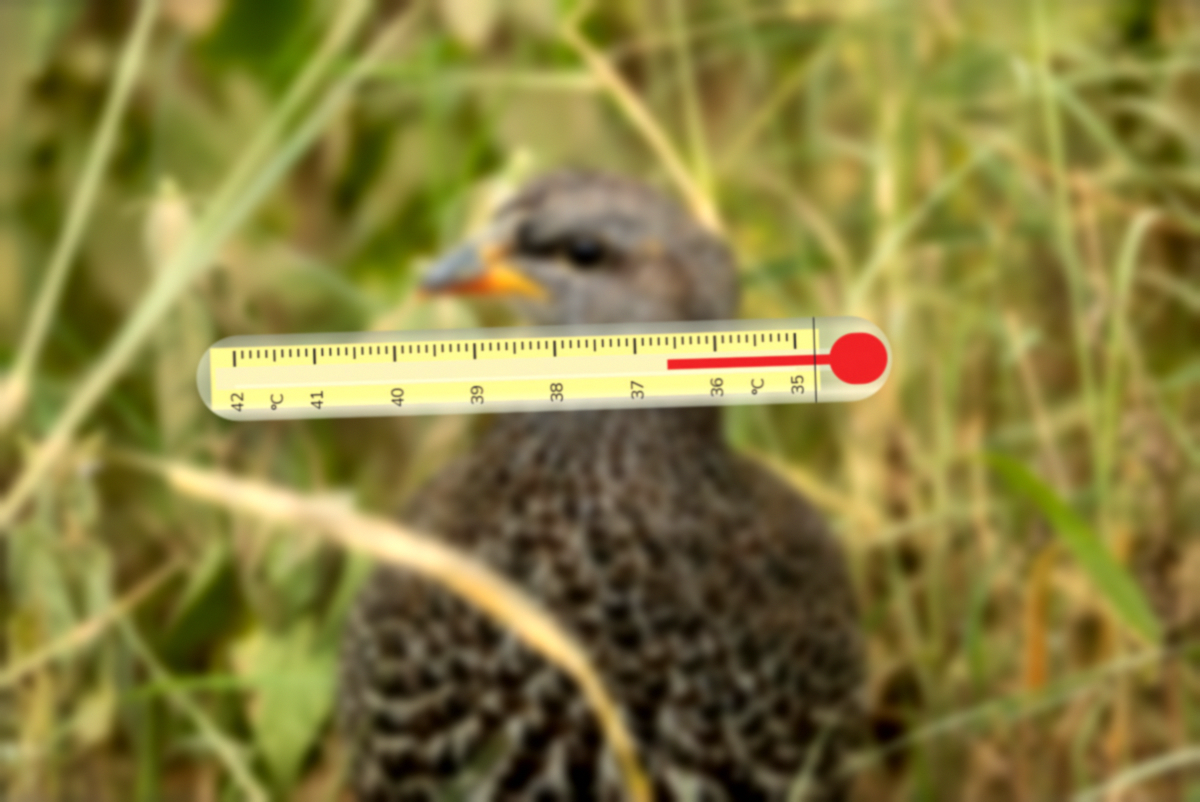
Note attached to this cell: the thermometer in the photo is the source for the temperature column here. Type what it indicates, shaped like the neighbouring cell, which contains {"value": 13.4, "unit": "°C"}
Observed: {"value": 36.6, "unit": "°C"}
